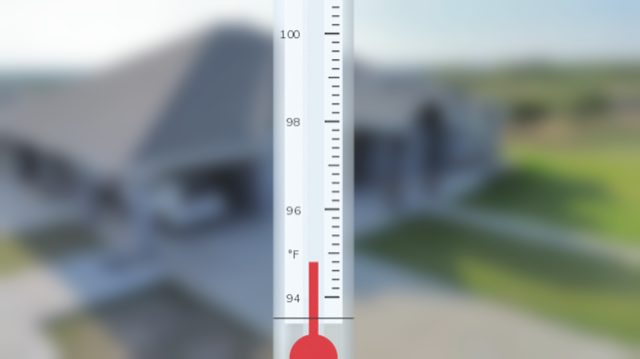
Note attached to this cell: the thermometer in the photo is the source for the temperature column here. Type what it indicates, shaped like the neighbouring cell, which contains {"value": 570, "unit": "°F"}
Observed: {"value": 94.8, "unit": "°F"}
